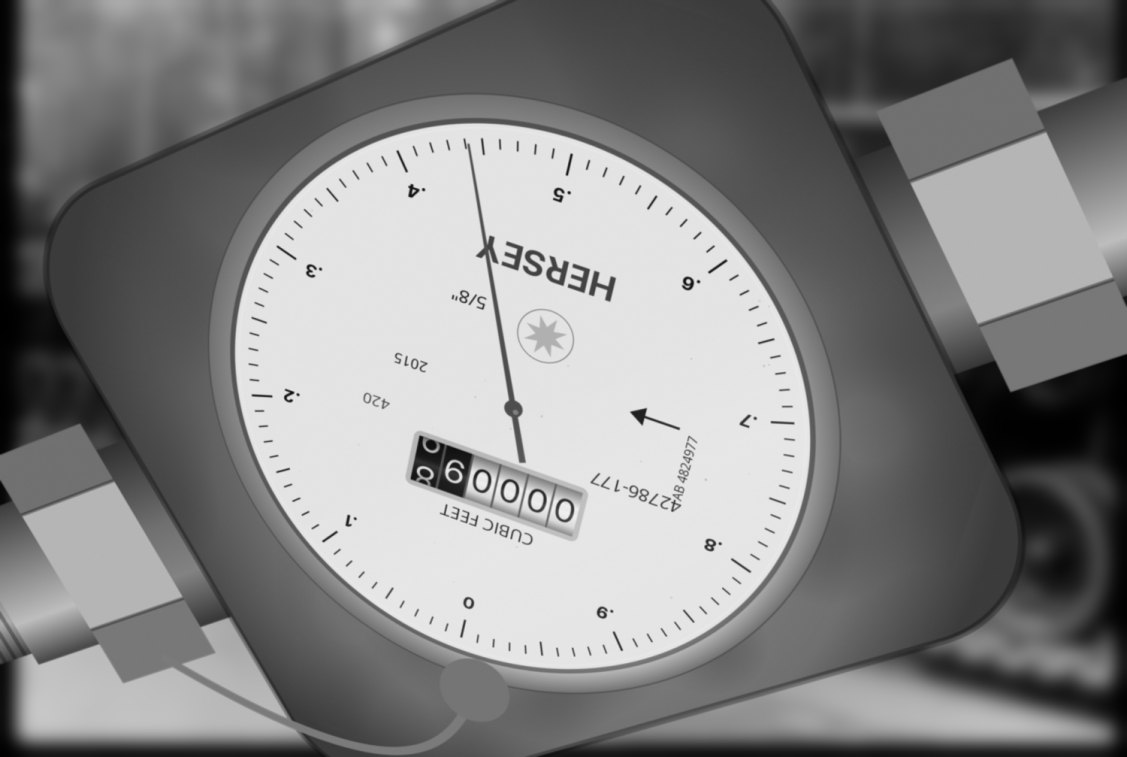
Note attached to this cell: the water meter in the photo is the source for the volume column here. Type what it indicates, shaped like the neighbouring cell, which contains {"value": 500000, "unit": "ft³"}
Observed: {"value": 98.44, "unit": "ft³"}
